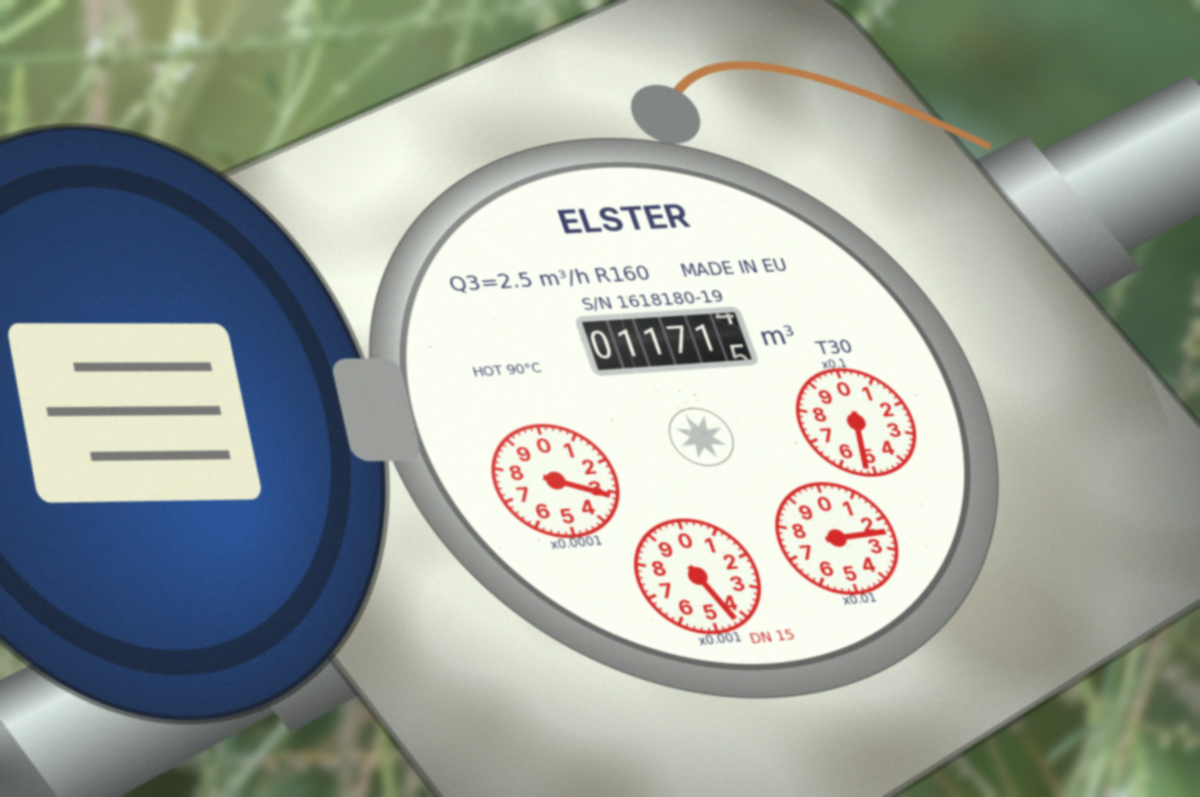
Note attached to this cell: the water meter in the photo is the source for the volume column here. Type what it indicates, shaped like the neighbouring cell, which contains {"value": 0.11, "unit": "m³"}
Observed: {"value": 11714.5243, "unit": "m³"}
